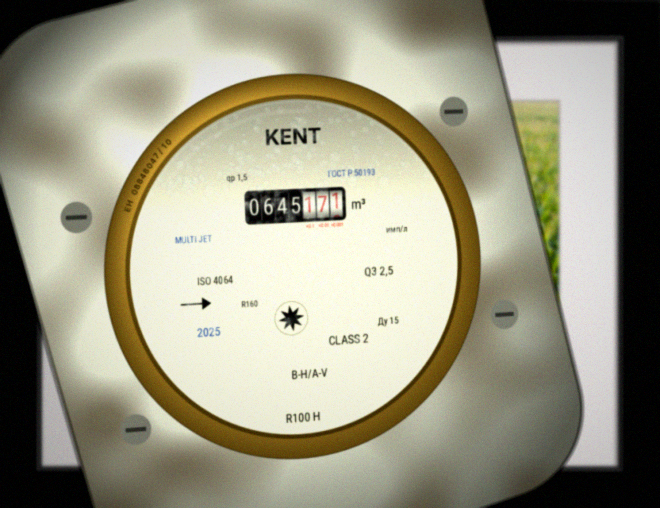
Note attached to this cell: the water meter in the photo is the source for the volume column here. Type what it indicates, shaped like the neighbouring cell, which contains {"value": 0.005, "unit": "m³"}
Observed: {"value": 645.171, "unit": "m³"}
